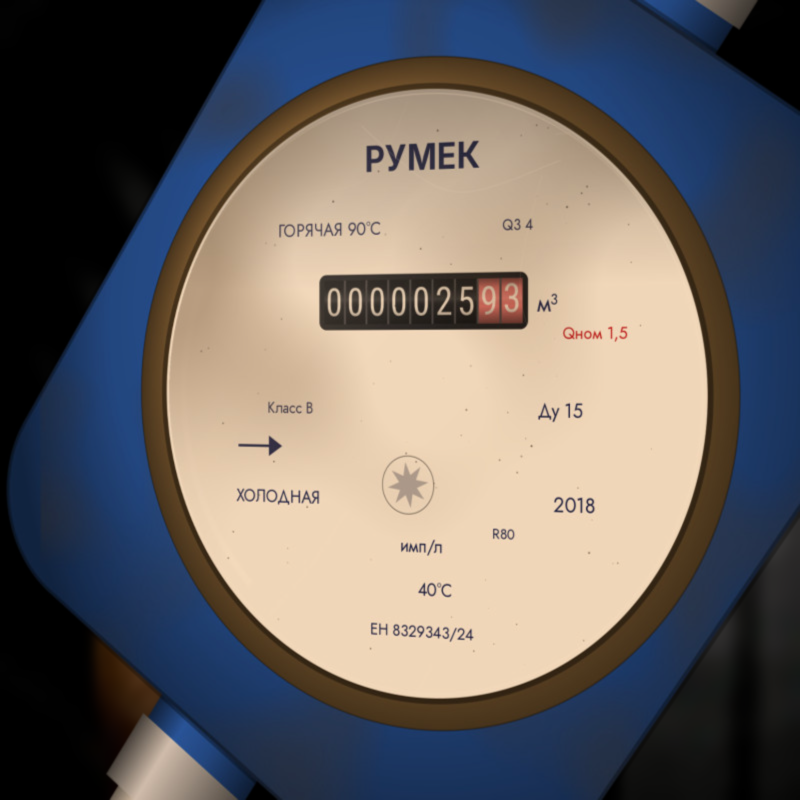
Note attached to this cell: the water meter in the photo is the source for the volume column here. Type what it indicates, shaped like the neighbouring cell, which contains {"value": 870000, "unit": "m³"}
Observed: {"value": 25.93, "unit": "m³"}
